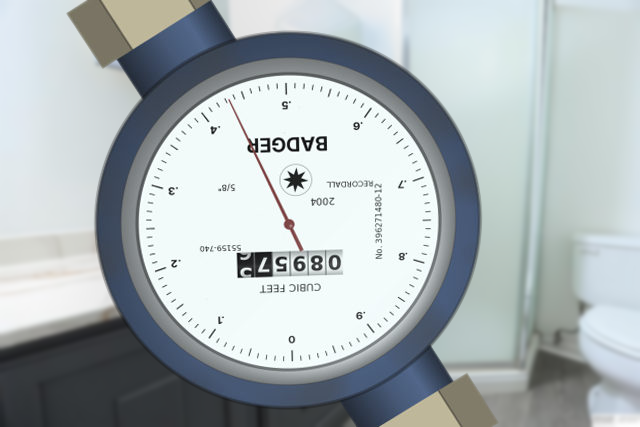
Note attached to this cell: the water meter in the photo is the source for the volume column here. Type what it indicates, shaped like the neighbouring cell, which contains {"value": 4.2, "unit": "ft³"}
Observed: {"value": 89575.43, "unit": "ft³"}
